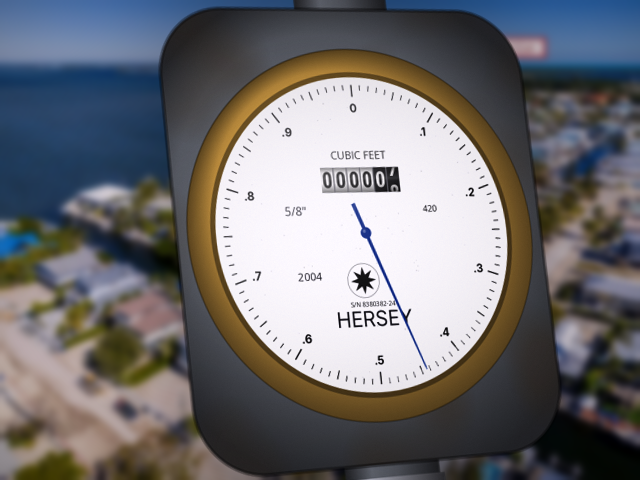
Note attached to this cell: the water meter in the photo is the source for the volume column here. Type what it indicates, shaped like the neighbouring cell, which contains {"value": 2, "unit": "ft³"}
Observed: {"value": 7.44, "unit": "ft³"}
